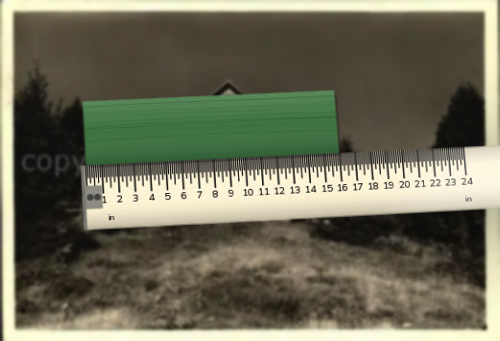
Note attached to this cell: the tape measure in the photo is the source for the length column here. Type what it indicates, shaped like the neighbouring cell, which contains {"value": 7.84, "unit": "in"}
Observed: {"value": 16, "unit": "in"}
